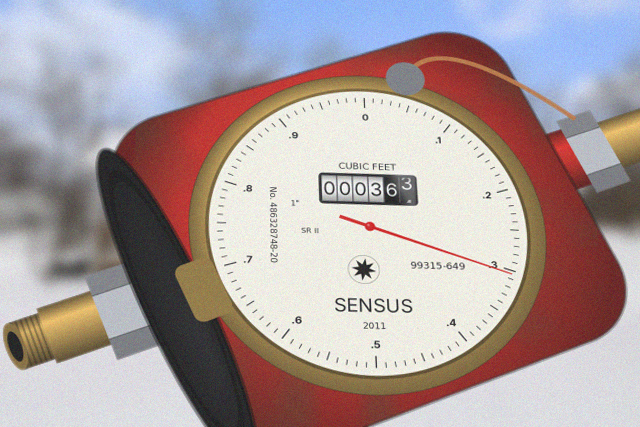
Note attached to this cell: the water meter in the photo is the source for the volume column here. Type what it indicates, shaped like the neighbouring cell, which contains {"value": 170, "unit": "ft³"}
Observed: {"value": 363.30, "unit": "ft³"}
